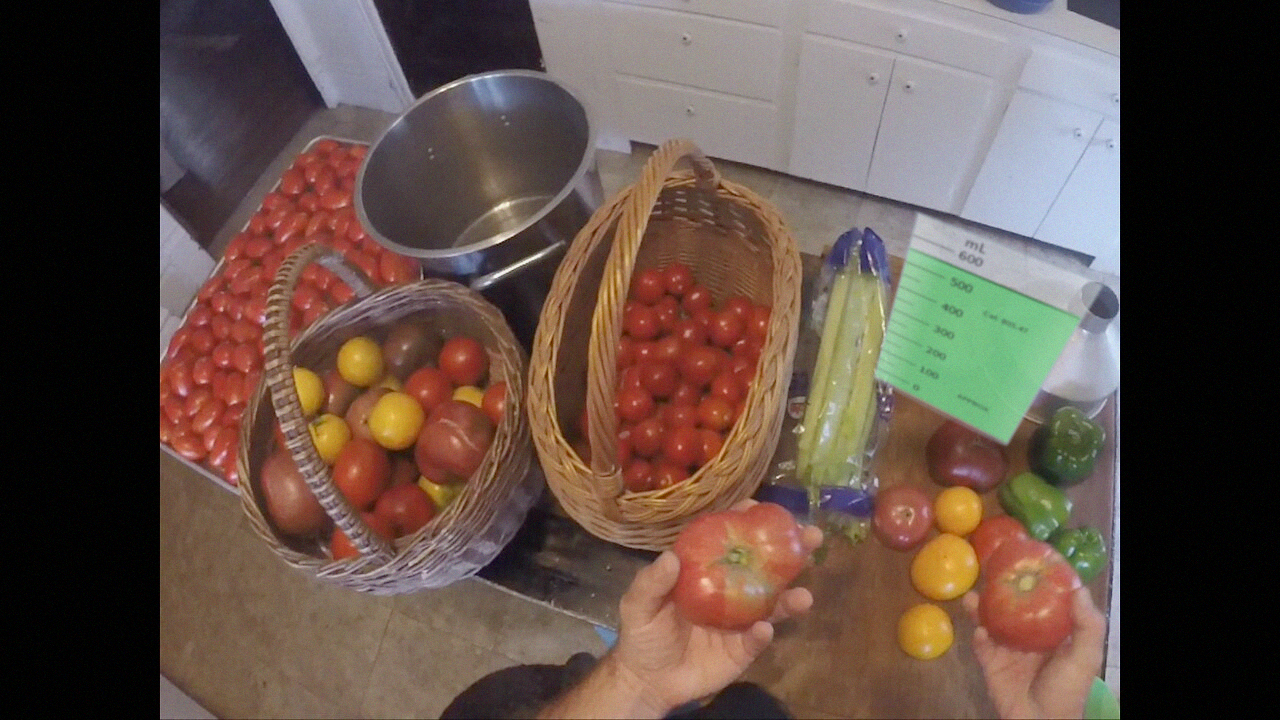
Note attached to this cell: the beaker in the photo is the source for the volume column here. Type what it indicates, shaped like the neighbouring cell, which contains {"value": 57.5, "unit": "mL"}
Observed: {"value": 550, "unit": "mL"}
